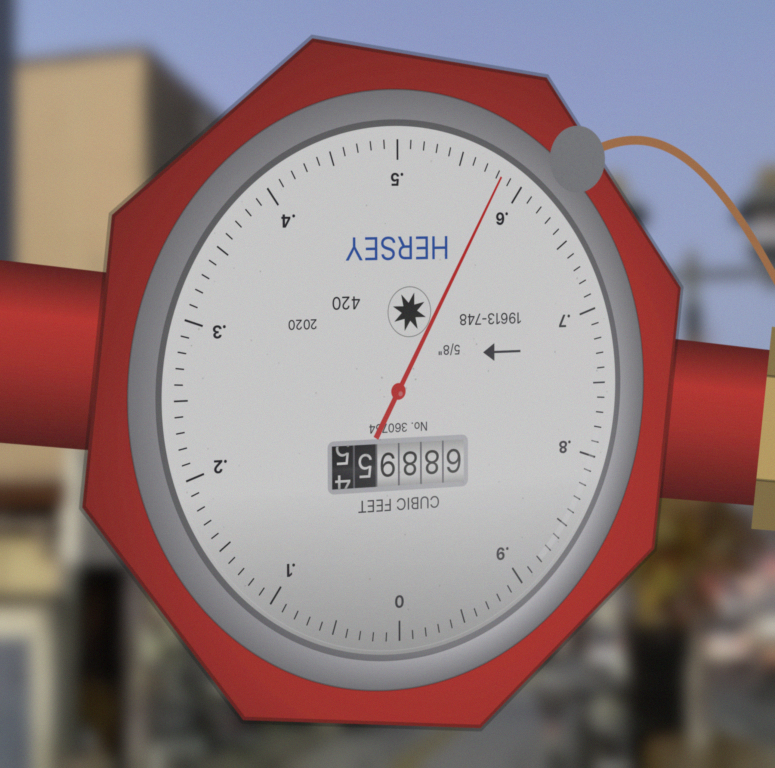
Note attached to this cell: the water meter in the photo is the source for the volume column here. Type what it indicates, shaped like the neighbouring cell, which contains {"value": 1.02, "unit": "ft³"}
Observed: {"value": 688954.58, "unit": "ft³"}
